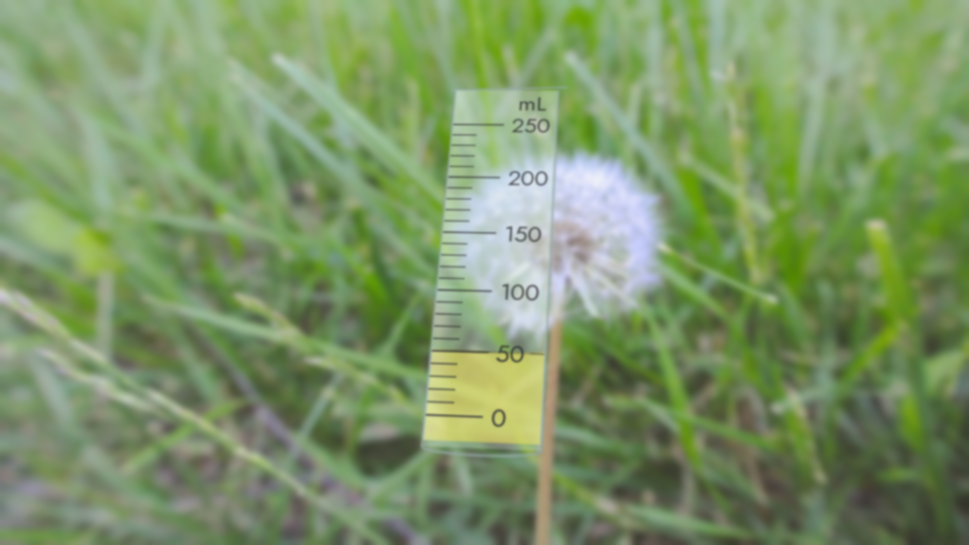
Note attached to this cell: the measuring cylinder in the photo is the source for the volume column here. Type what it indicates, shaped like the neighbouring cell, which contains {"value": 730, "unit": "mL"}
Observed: {"value": 50, "unit": "mL"}
